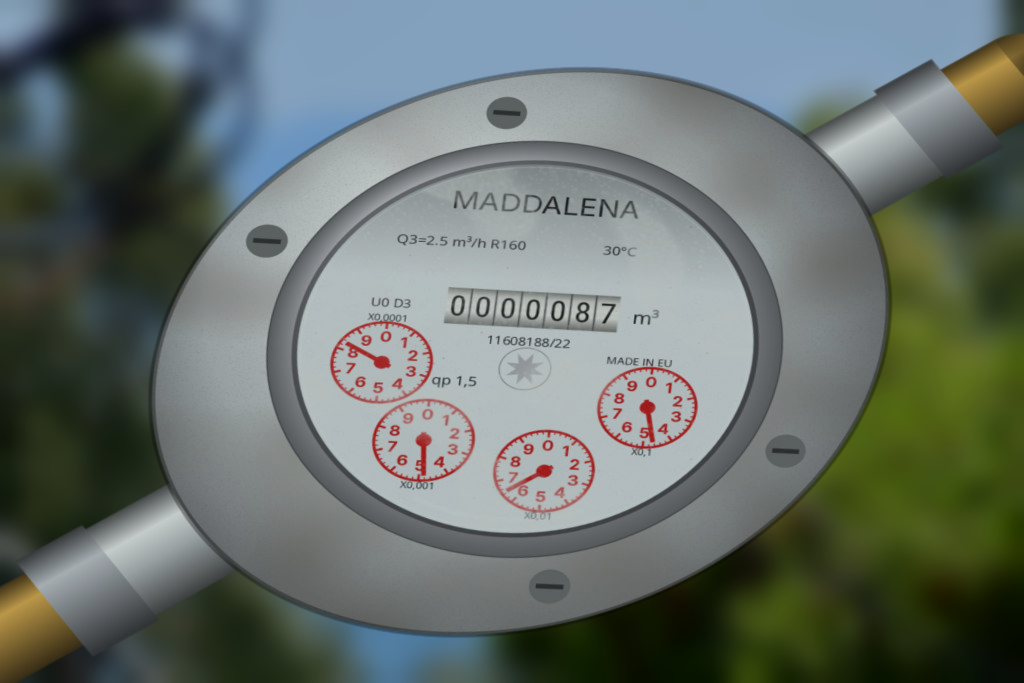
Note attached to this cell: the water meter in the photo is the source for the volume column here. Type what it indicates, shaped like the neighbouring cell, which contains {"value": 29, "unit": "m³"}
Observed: {"value": 87.4648, "unit": "m³"}
